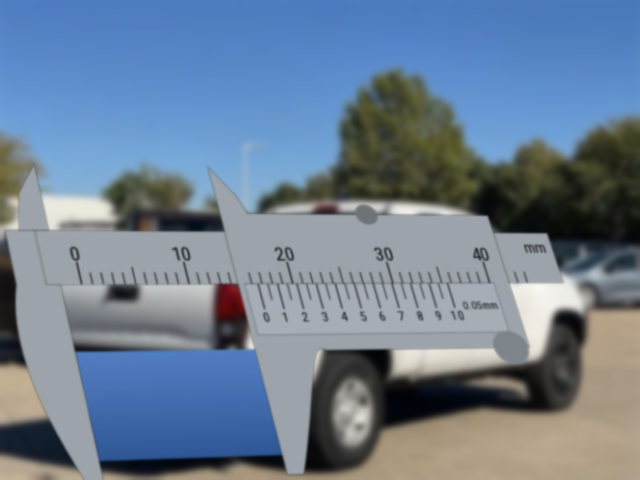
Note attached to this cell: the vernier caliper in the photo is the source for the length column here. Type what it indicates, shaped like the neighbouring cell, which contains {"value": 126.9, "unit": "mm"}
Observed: {"value": 16.6, "unit": "mm"}
